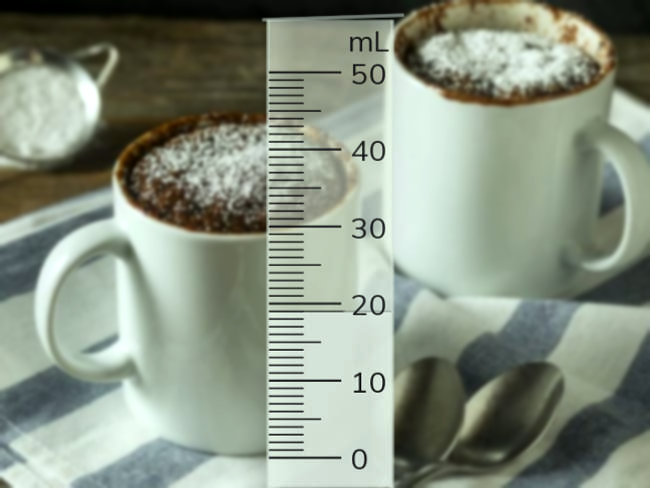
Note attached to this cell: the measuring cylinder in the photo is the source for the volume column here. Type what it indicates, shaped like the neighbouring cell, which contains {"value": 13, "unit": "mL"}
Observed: {"value": 19, "unit": "mL"}
